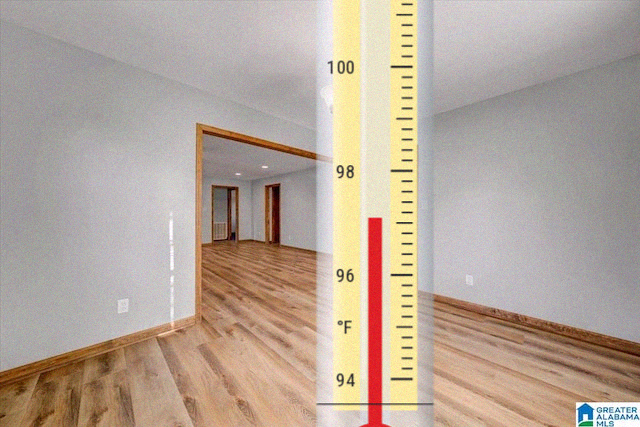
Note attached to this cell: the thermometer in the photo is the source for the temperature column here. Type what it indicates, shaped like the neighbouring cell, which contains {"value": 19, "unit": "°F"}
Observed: {"value": 97.1, "unit": "°F"}
